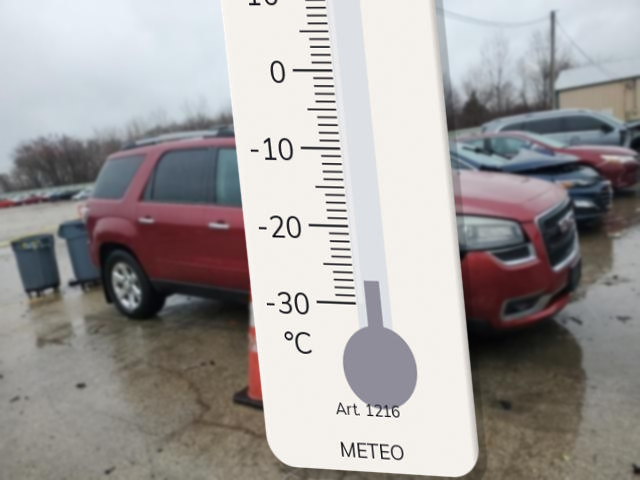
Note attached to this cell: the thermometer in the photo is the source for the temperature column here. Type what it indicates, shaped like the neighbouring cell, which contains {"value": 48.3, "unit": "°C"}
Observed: {"value": -27, "unit": "°C"}
